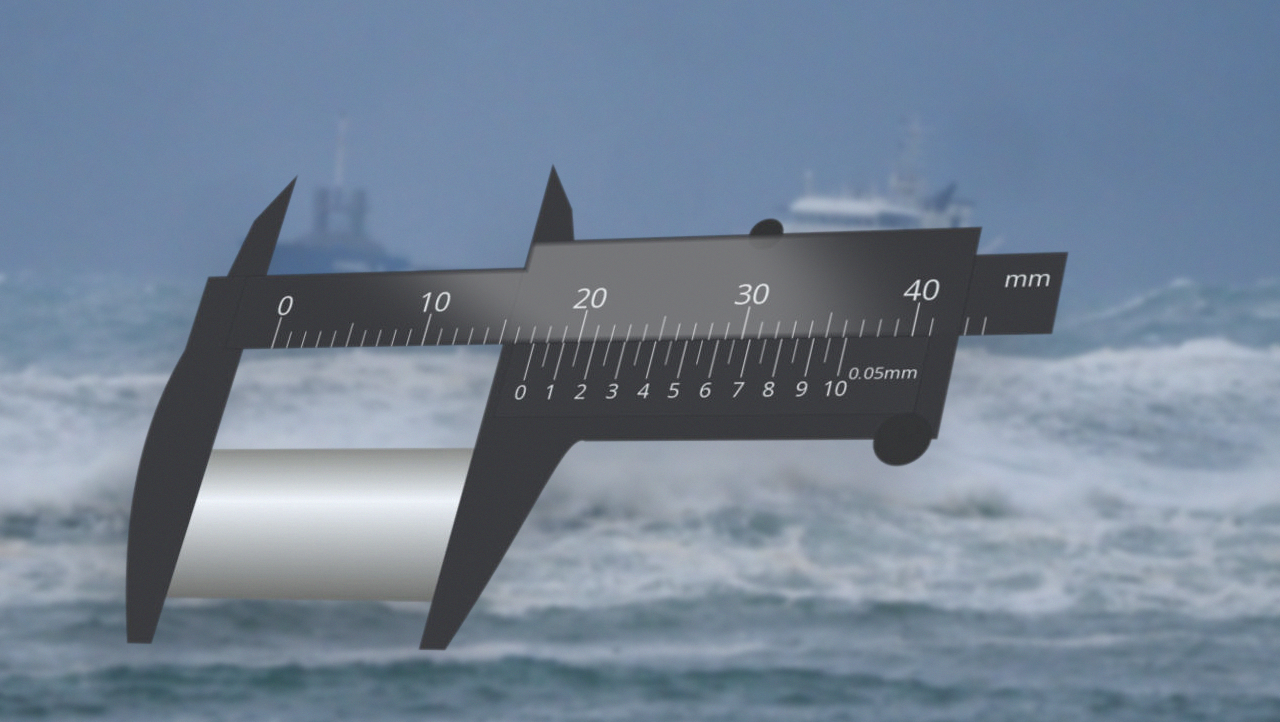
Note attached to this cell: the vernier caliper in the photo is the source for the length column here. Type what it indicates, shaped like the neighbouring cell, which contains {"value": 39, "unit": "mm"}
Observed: {"value": 17.2, "unit": "mm"}
